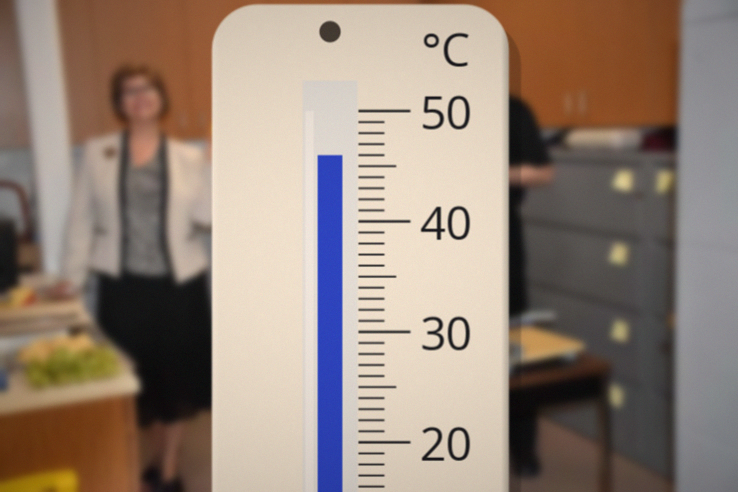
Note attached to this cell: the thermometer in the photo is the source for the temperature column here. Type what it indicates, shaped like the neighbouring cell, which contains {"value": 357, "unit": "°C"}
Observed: {"value": 46, "unit": "°C"}
